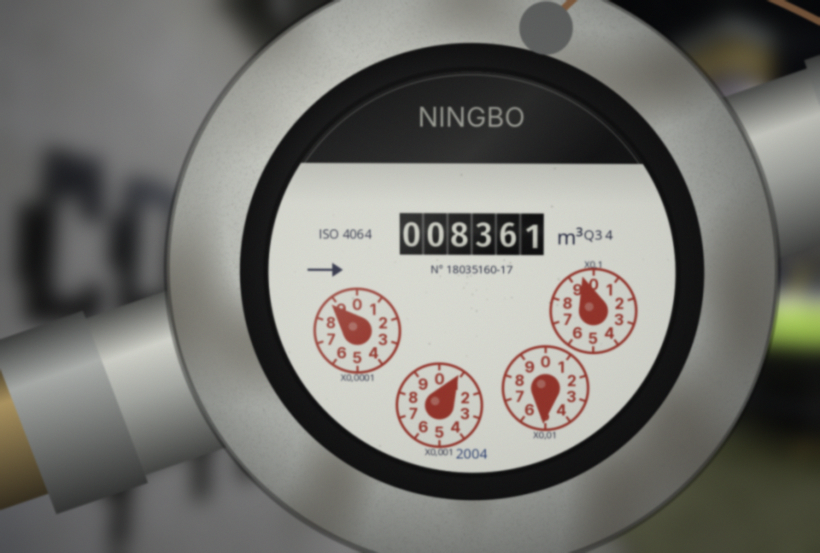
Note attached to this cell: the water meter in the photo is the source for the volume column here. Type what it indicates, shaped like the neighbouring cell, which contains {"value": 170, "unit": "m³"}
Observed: {"value": 8360.9508, "unit": "m³"}
